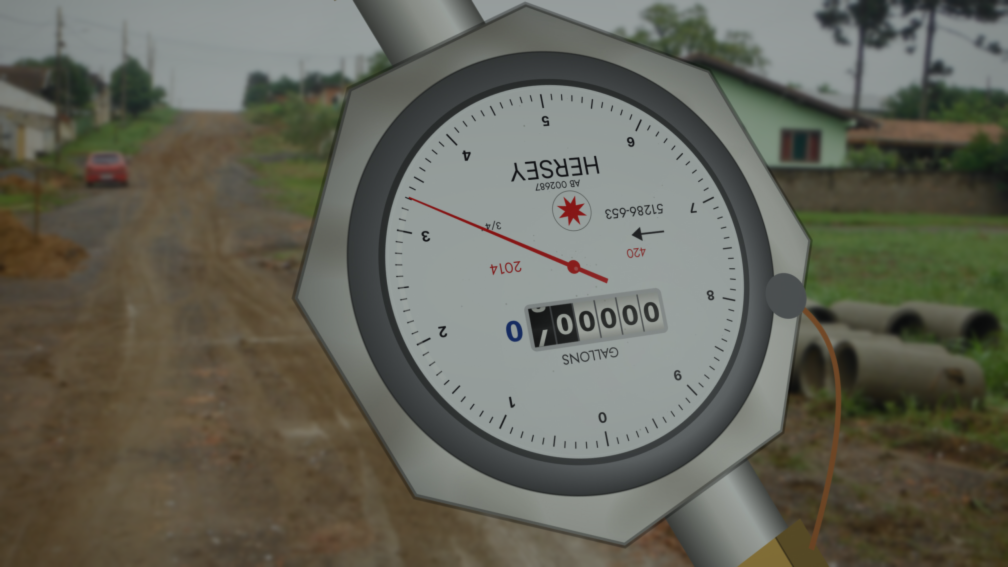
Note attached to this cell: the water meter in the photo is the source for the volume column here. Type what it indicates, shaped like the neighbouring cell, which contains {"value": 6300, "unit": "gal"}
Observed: {"value": 73.3, "unit": "gal"}
